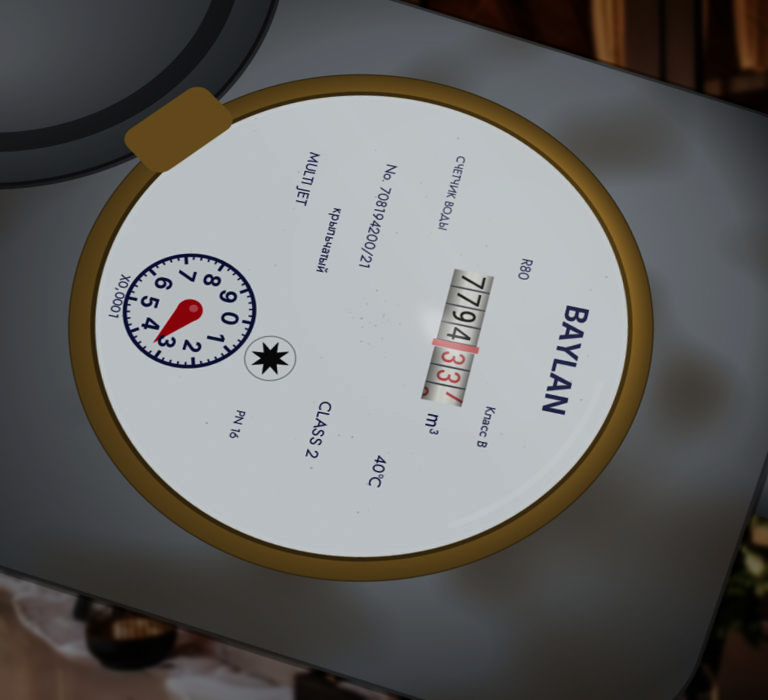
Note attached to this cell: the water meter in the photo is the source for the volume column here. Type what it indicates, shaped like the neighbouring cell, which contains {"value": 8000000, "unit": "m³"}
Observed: {"value": 7794.3373, "unit": "m³"}
